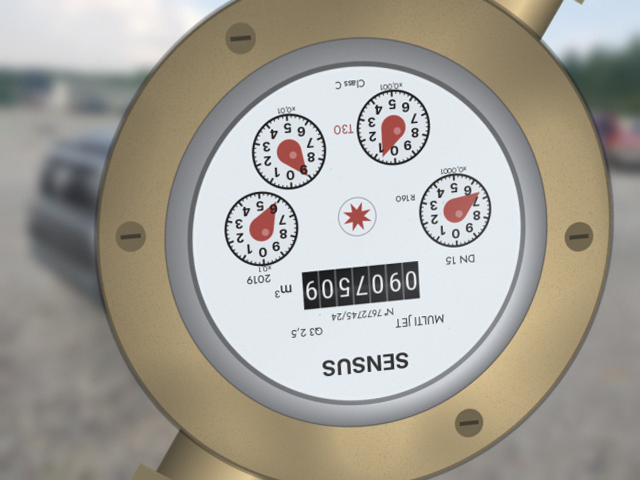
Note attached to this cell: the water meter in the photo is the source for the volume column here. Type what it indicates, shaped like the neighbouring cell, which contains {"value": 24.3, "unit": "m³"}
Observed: {"value": 907509.5906, "unit": "m³"}
